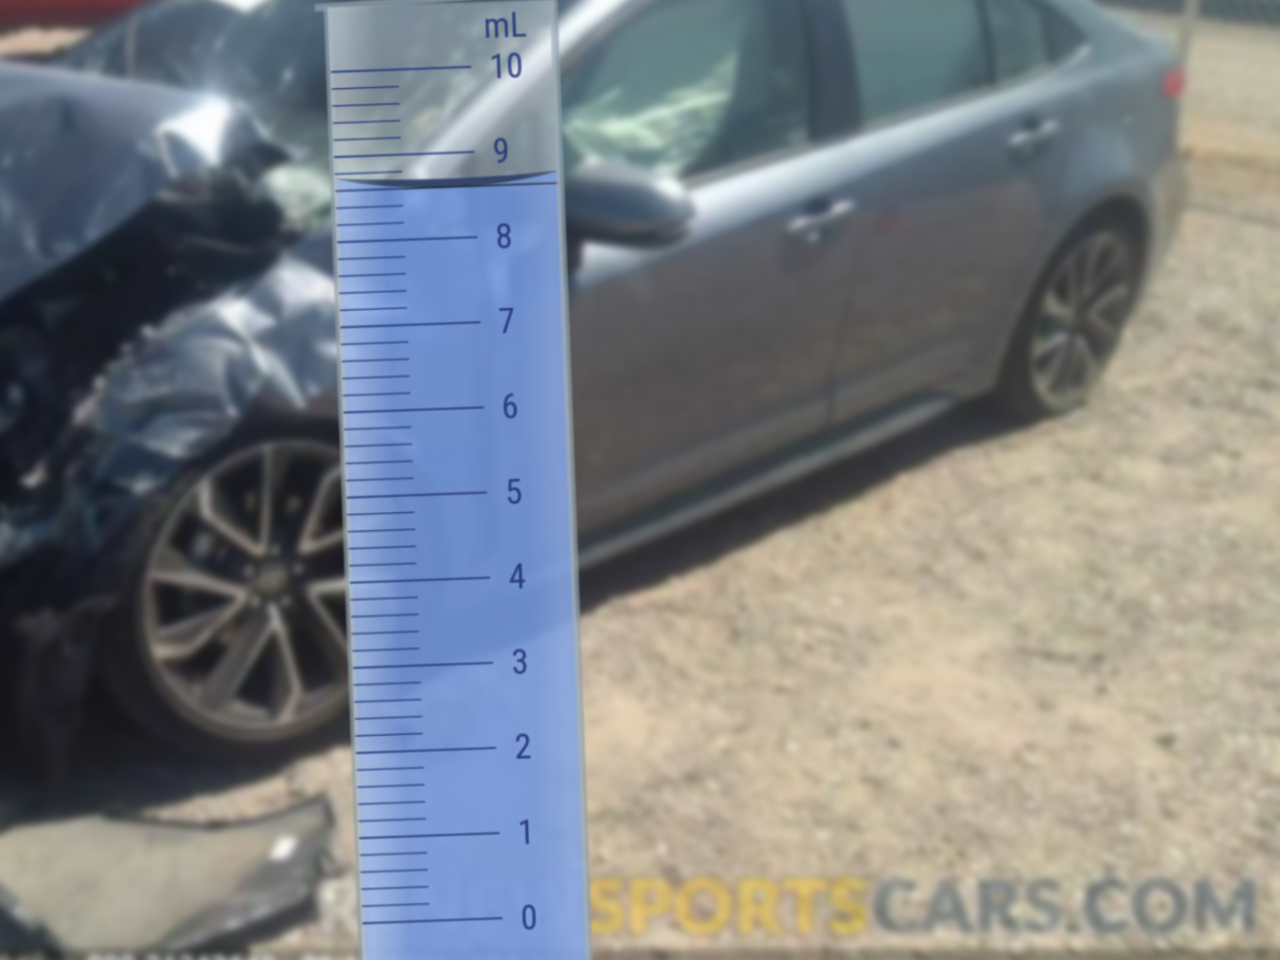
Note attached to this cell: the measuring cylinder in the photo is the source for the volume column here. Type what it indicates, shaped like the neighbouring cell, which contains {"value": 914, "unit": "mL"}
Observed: {"value": 8.6, "unit": "mL"}
